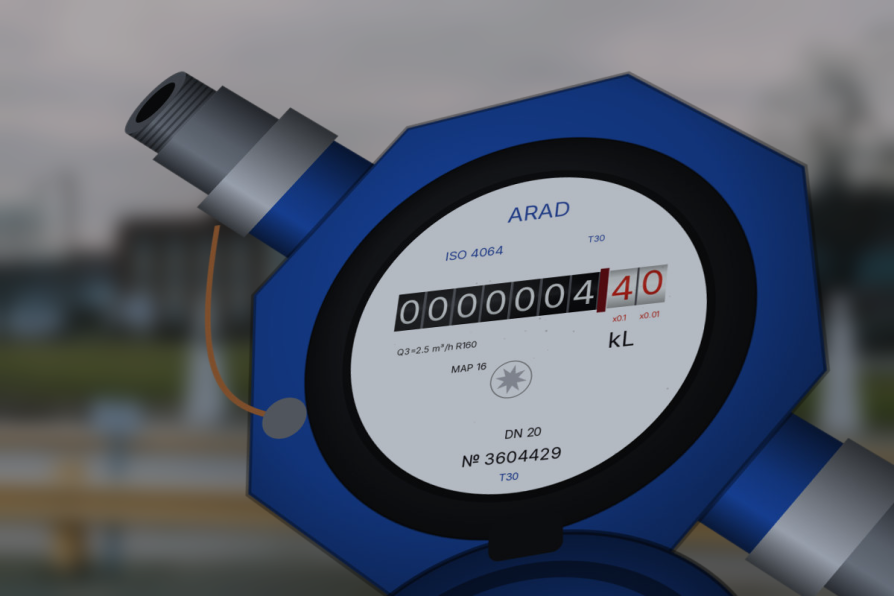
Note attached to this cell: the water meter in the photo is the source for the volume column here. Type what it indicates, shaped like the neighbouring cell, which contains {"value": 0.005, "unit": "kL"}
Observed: {"value": 4.40, "unit": "kL"}
